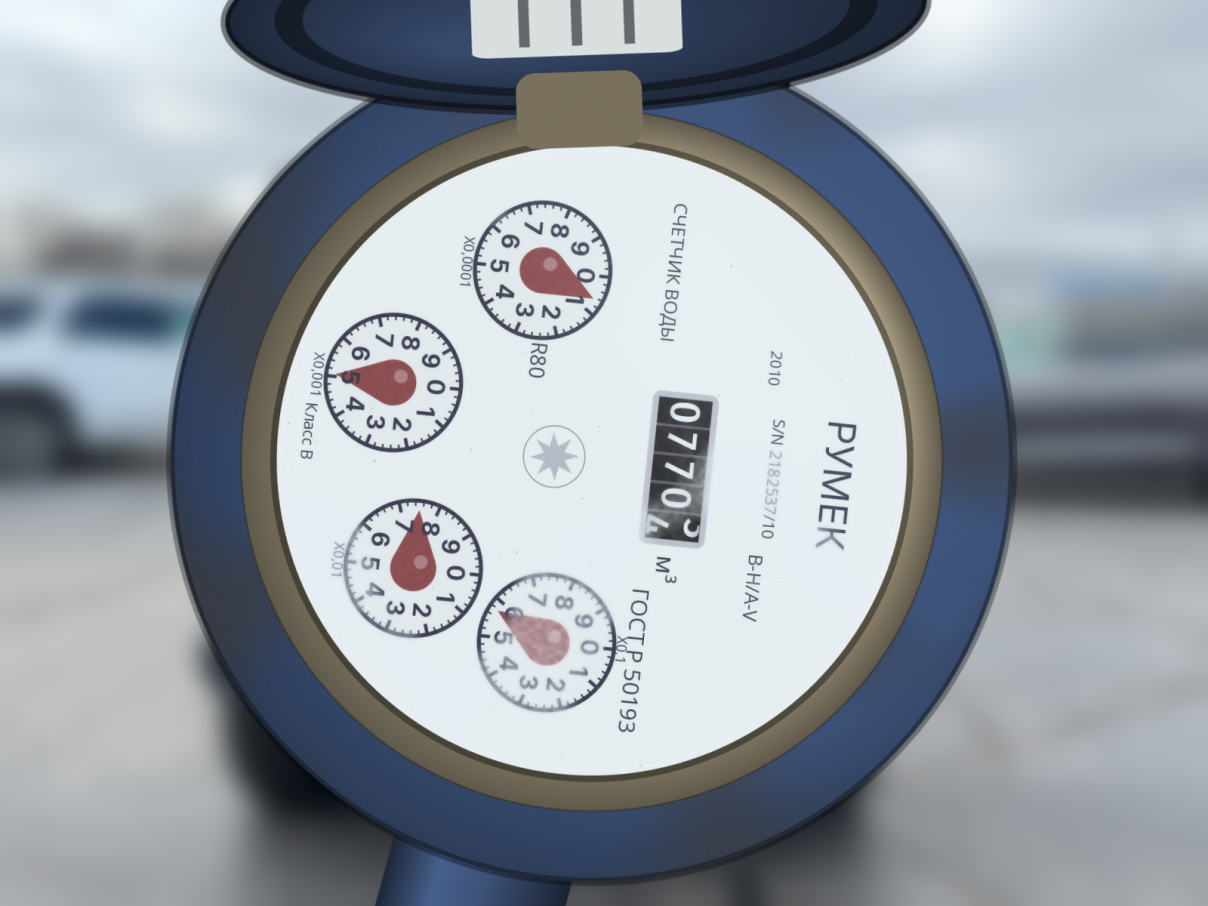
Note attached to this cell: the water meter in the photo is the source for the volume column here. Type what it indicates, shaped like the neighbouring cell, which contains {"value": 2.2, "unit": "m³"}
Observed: {"value": 7703.5750, "unit": "m³"}
